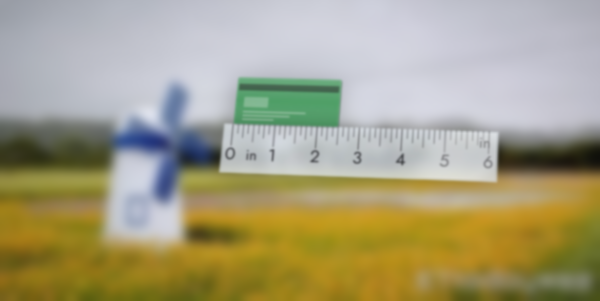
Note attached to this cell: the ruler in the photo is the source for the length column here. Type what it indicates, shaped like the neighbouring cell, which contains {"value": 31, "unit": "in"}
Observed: {"value": 2.5, "unit": "in"}
